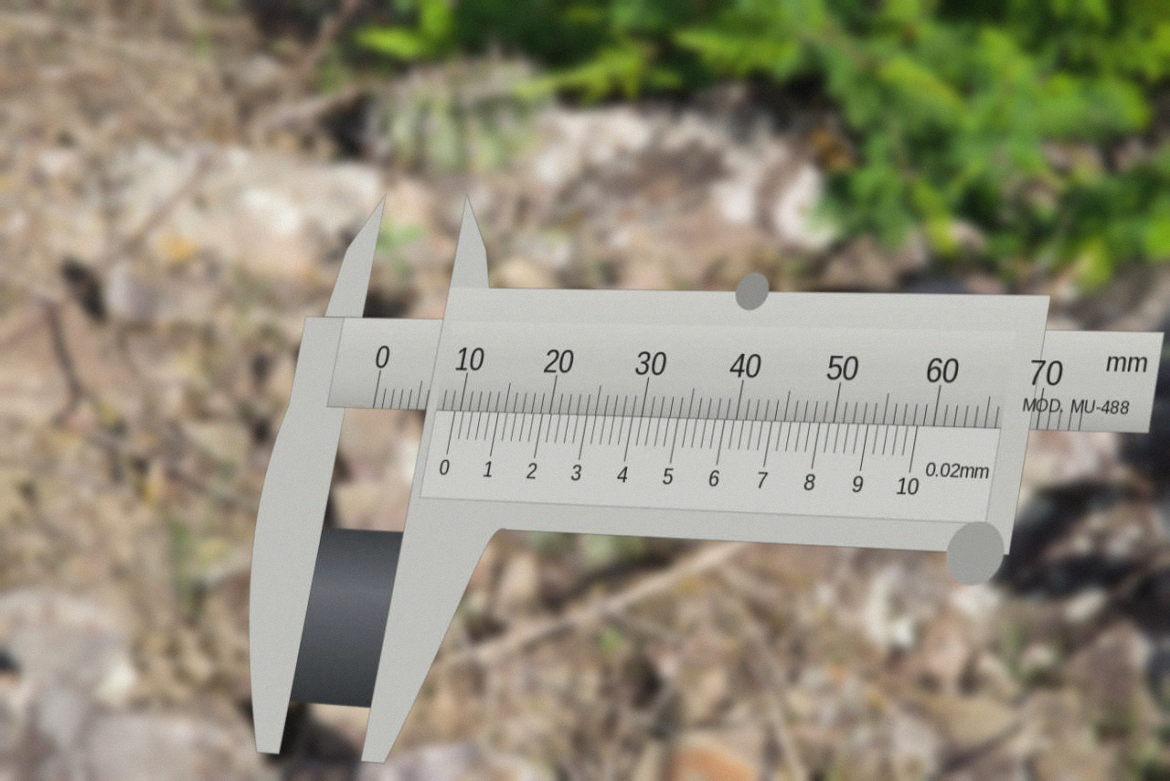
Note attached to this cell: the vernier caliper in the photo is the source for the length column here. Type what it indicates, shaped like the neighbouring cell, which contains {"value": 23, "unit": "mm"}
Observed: {"value": 9.4, "unit": "mm"}
